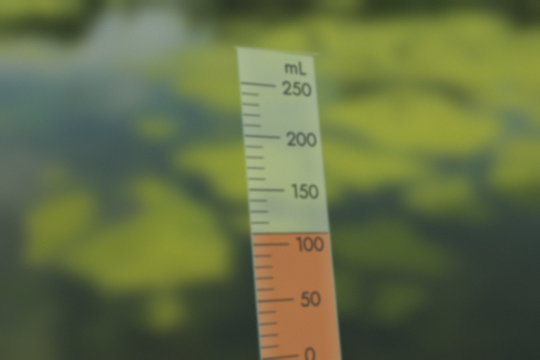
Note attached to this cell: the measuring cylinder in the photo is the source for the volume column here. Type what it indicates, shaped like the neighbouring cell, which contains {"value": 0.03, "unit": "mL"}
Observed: {"value": 110, "unit": "mL"}
